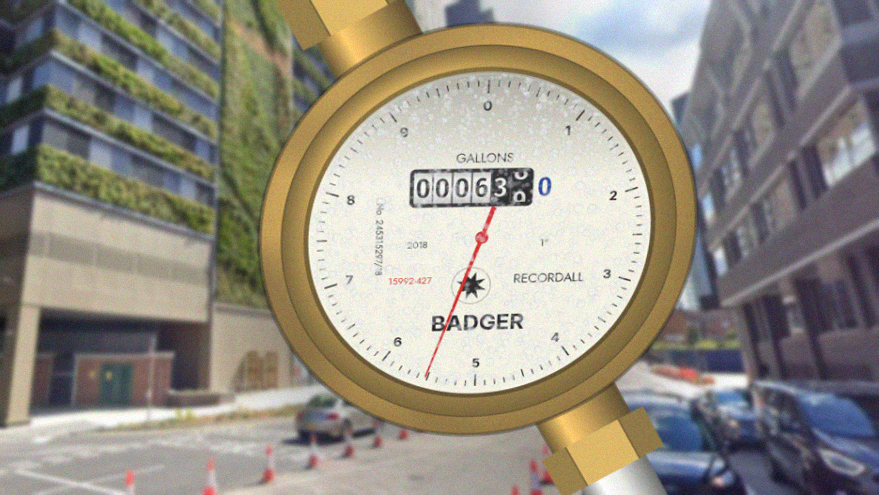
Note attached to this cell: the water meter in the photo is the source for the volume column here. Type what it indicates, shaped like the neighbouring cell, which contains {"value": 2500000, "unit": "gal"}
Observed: {"value": 6385.5, "unit": "gal"}
